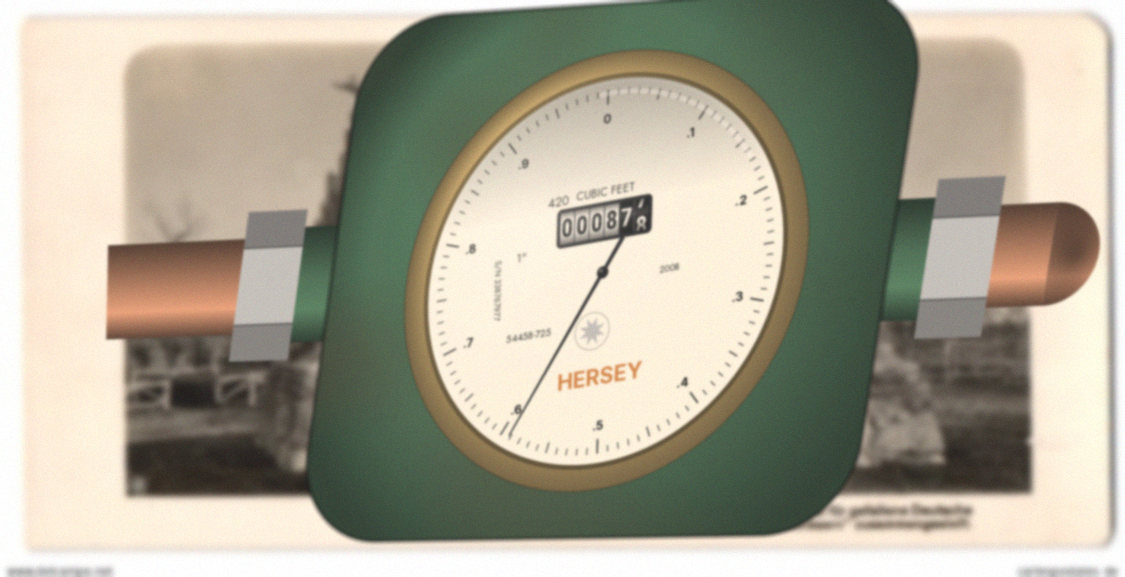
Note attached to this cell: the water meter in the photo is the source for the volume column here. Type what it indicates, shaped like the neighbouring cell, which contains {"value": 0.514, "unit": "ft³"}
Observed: {"value": 877.59, "unit": "ft³"}
